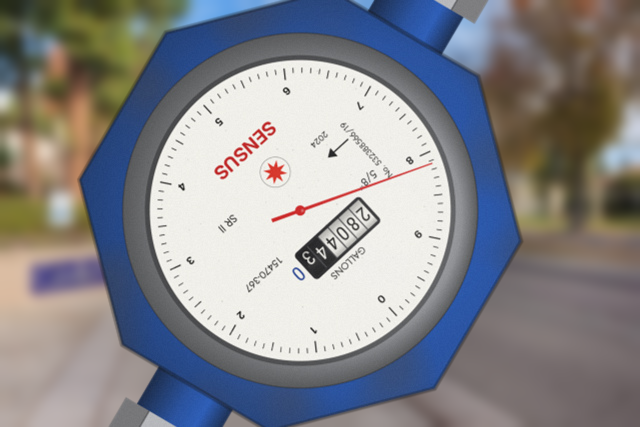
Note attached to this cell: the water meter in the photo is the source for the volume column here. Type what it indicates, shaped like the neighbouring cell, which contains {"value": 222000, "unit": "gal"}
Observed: {"value": 2804428.1, "unit": "gal"}
